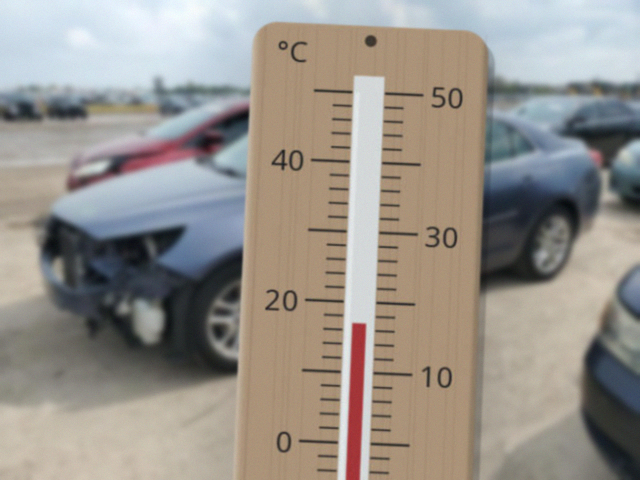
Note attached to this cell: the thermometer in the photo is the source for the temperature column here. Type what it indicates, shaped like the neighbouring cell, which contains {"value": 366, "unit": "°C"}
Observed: {"value": 17, "unit": "°C"}
